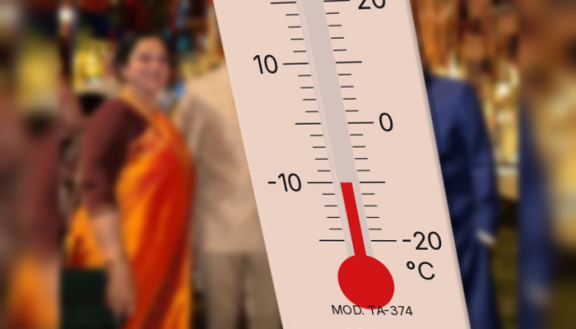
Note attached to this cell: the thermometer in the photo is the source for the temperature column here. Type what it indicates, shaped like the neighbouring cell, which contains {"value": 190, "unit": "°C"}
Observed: {"value": -10, "unit": "°C"}
